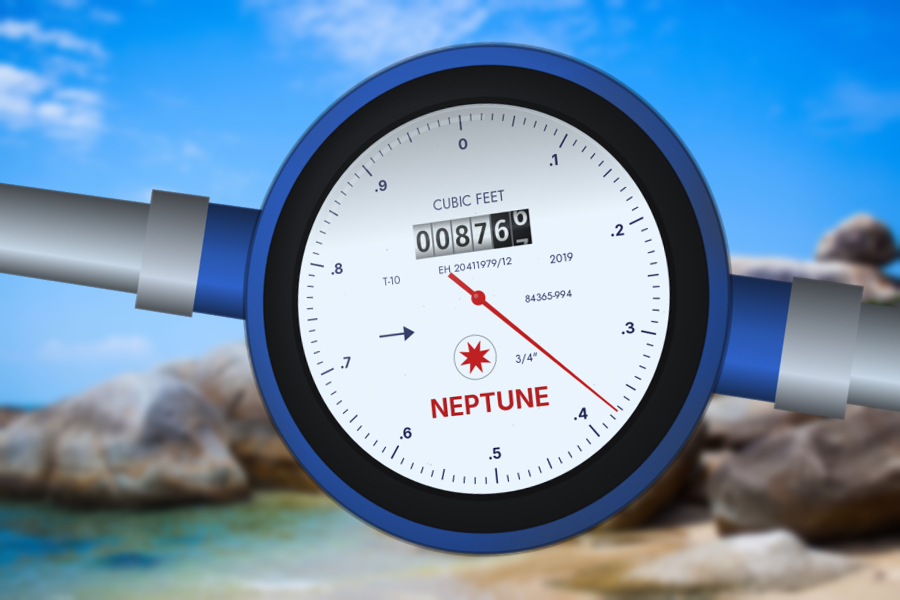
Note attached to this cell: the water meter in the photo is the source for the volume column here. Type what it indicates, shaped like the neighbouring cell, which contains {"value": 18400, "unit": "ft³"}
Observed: {"value": 8766.37, "unit": "ft³"}
